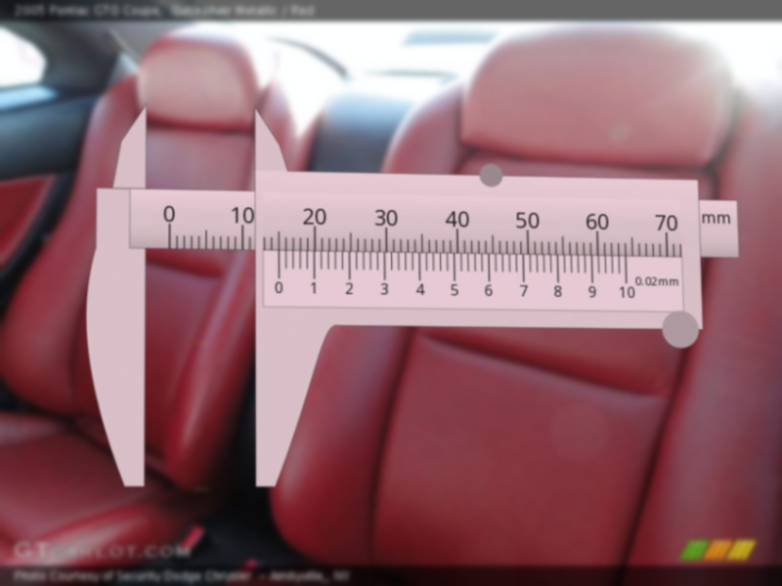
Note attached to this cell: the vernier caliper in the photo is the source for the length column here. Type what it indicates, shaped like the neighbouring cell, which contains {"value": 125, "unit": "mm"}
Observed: {"value": 15.0, "unit": "mm"}
